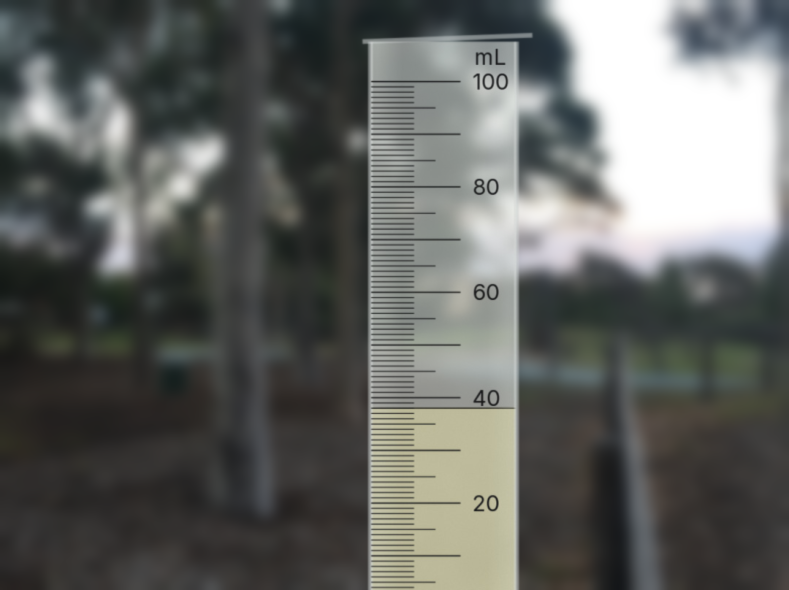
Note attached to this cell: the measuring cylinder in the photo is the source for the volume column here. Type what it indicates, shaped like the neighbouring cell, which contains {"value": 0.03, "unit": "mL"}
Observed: {"value": 38, "unit": "mL"}
